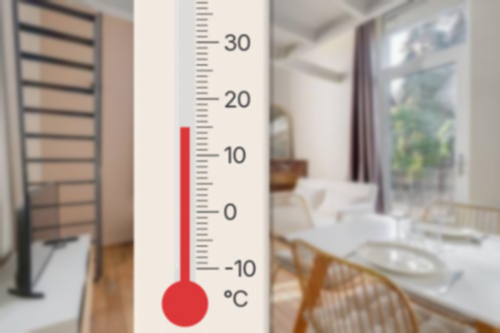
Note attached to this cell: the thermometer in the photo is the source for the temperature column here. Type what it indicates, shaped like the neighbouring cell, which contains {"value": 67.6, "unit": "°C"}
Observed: {"value": 15, "unit": "°C"}
